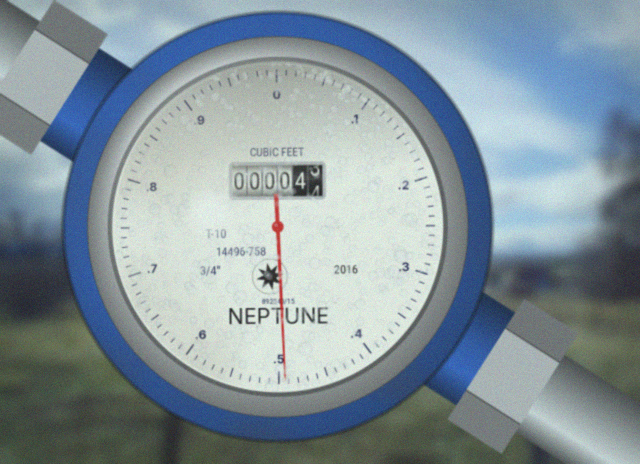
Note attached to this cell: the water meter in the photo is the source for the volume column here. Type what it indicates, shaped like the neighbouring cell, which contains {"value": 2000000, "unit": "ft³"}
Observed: {"value": 43.49, "unit": "ft³"}
